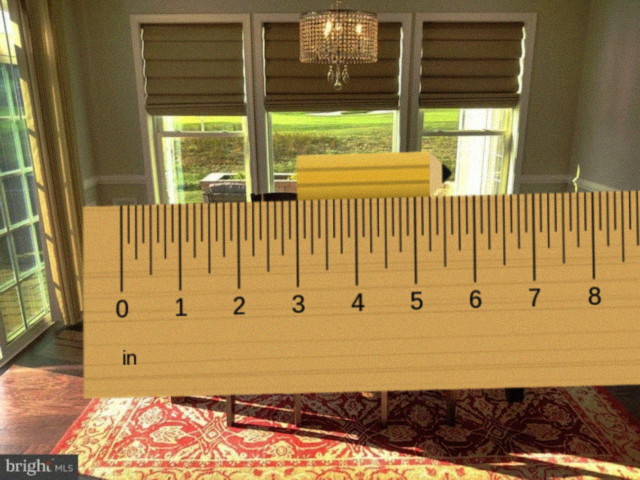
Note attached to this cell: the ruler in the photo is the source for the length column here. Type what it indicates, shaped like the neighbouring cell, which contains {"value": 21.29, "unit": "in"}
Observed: {"value": 2.625, "unit": "in"}
